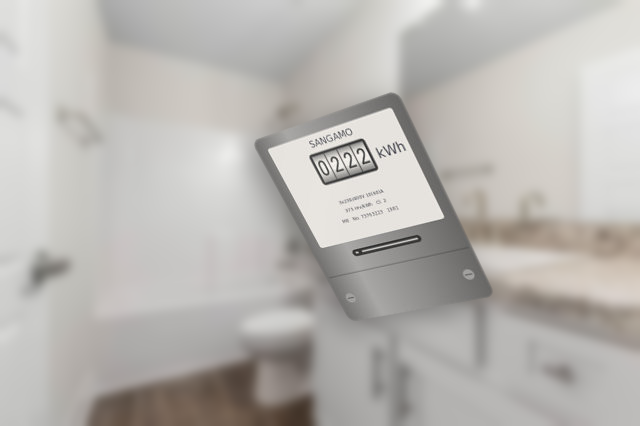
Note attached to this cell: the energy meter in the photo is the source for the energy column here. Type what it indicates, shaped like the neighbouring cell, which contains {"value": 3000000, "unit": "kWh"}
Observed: {"value": 222, "unit": "kWh"}
